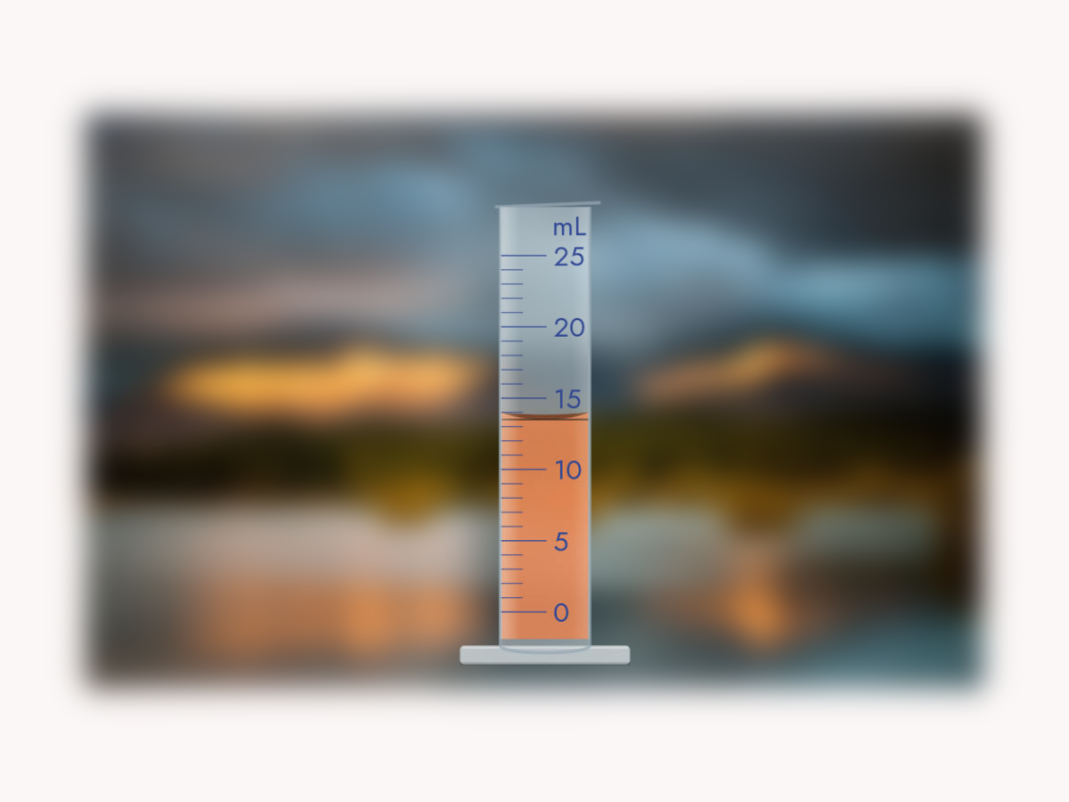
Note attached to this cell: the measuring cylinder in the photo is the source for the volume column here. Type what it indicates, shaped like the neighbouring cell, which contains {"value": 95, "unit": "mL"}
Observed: {"value": 13.5, "unit": "mL"}
